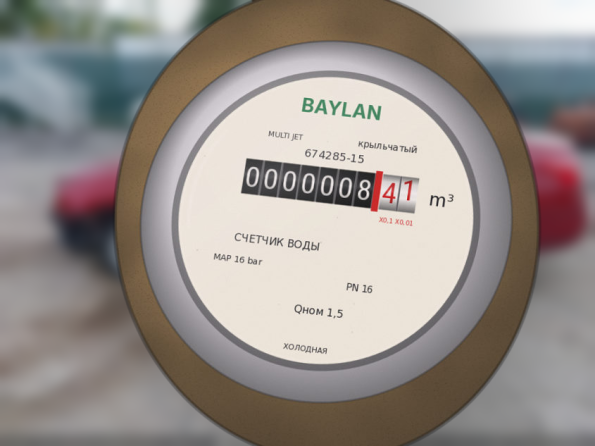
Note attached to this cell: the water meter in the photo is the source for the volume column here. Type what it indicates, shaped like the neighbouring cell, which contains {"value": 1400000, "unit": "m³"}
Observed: {"value": 8.41, "unit": "m³"}
